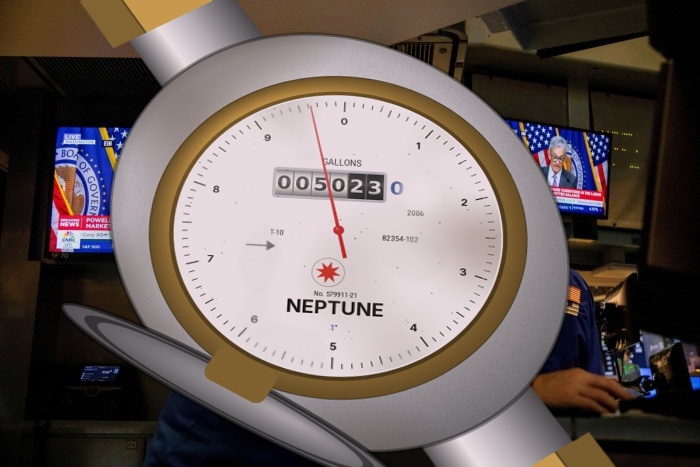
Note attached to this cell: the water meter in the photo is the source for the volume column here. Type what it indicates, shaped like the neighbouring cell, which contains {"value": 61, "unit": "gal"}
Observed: {"value": 50229.6, "unit": "gal"}
